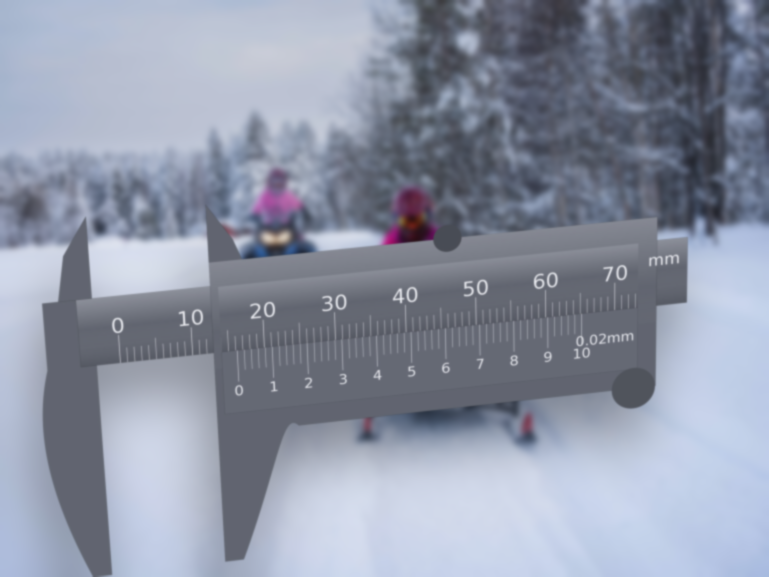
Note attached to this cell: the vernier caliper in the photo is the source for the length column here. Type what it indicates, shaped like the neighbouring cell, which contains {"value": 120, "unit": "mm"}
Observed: {"value": 16.2, "unit": "mm"}
